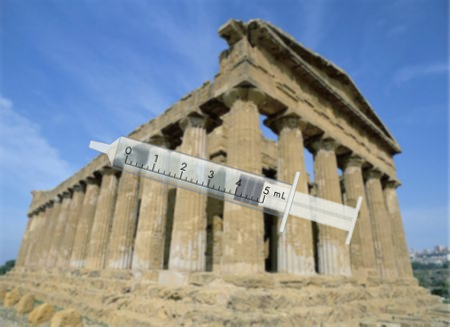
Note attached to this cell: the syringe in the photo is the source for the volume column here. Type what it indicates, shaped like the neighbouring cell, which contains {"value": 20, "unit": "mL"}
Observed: {"value": 4, "unit": "mL"}
